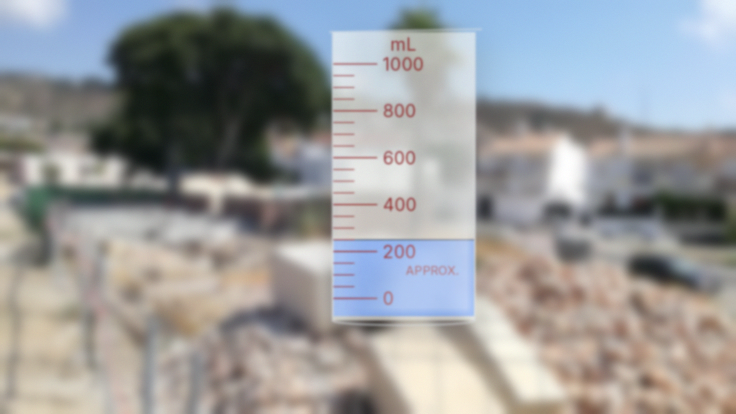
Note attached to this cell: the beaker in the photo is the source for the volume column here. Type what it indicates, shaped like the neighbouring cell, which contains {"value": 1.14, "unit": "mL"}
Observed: {"value": 250, "unit": "mL"}
